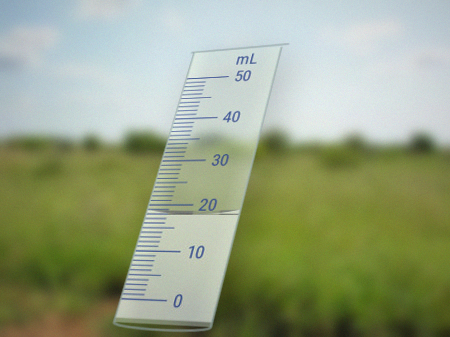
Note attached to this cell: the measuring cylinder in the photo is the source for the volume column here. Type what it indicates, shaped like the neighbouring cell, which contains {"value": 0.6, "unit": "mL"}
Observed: {"value": 18, "unit": "mL"}
